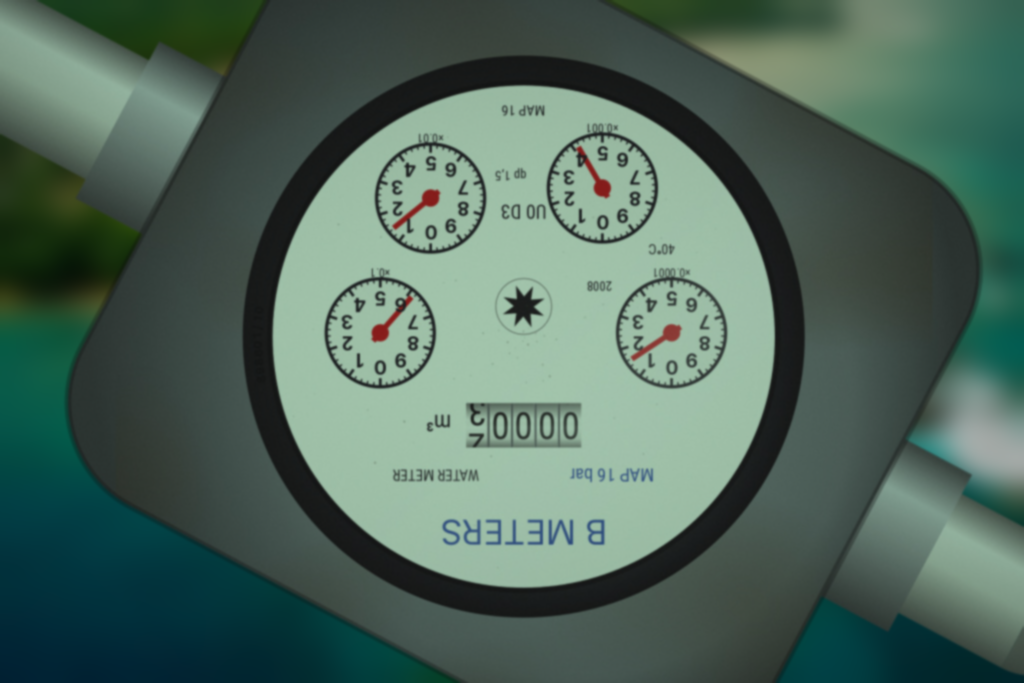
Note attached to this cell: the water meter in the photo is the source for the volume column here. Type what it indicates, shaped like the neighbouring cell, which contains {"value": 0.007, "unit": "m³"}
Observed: {"value": 2.6141, "unit": "m³"}
